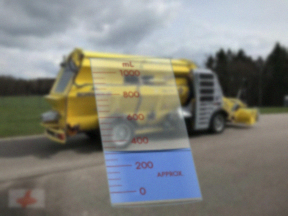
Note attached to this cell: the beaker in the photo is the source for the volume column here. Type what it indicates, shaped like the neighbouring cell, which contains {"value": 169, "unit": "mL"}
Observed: {"value": 300, "unit": "mL"}
